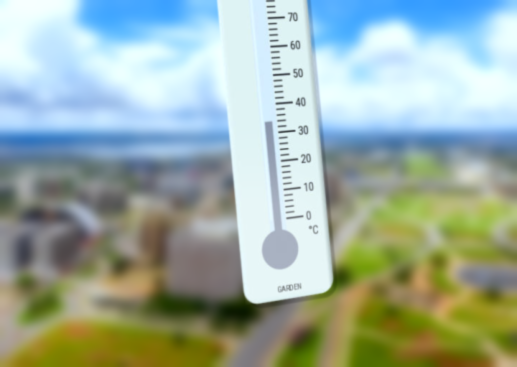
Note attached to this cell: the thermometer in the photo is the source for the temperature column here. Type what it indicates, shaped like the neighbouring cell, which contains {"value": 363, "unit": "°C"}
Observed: {"value": 34, "unit": "°C"}
